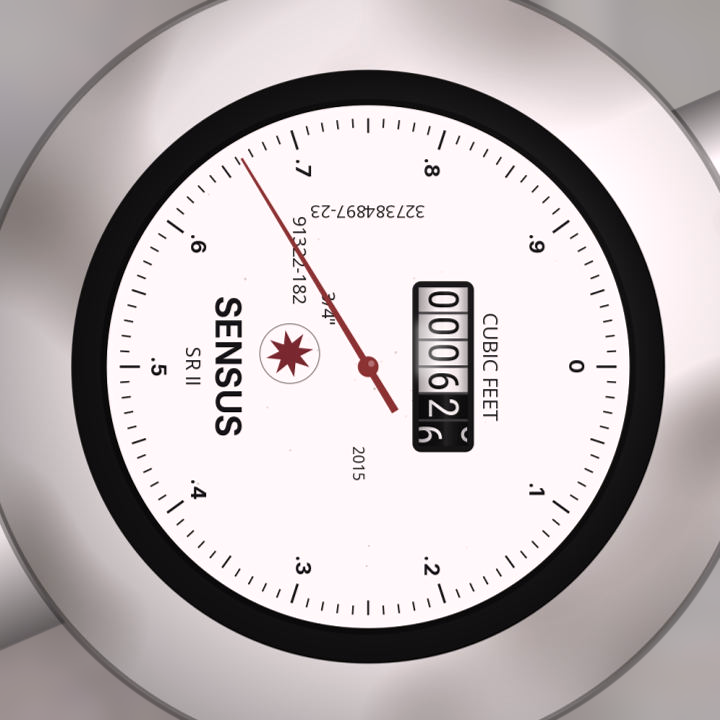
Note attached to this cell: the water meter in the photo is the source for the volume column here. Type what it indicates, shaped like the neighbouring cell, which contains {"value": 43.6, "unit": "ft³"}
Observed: {"value": 625.66, "unit": "ft³"}
